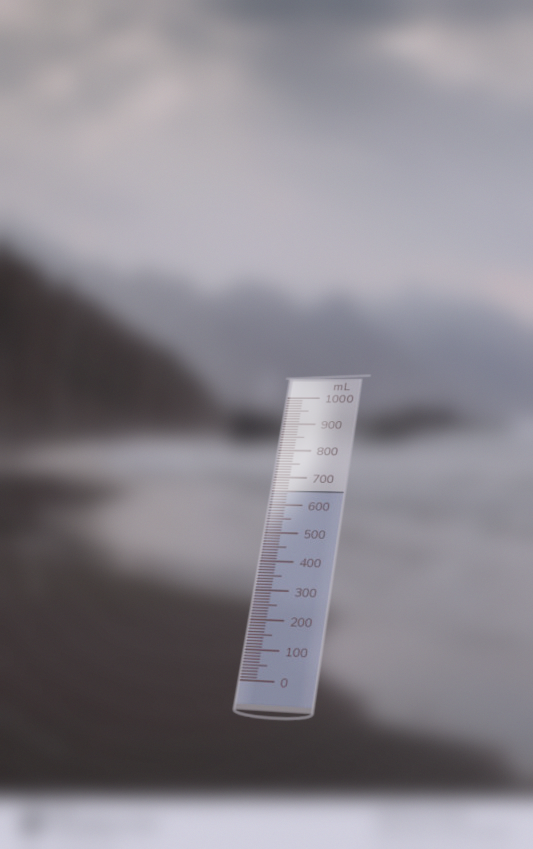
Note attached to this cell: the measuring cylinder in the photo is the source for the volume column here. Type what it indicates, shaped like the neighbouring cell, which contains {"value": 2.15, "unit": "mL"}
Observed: {"value": 650, "unit": "mL"}
